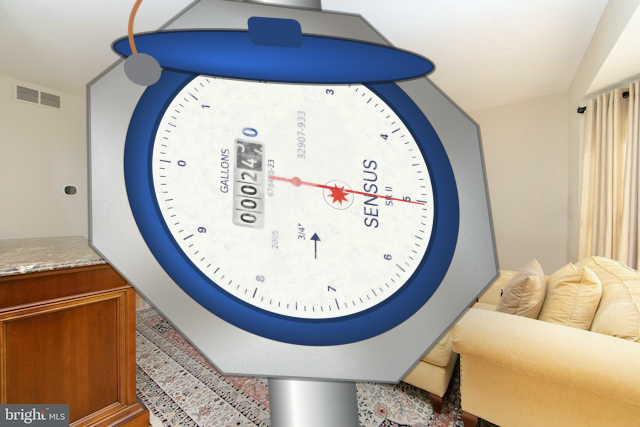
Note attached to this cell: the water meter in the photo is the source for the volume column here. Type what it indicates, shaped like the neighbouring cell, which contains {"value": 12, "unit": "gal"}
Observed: {"value": 2435.0, "unit": "gal"}
